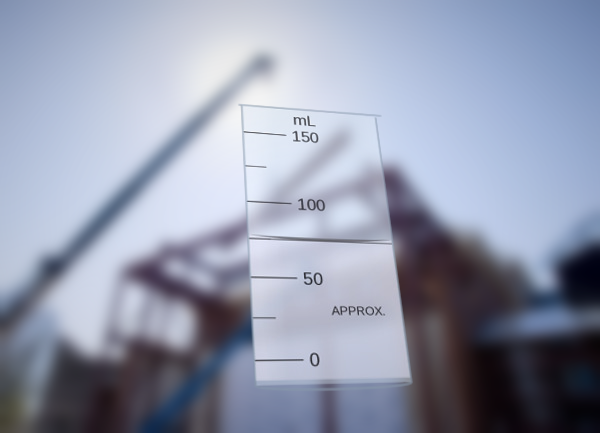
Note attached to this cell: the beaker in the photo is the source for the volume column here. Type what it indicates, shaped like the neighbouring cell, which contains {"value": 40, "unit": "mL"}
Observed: {"value": 75, "unit": "mL"}
